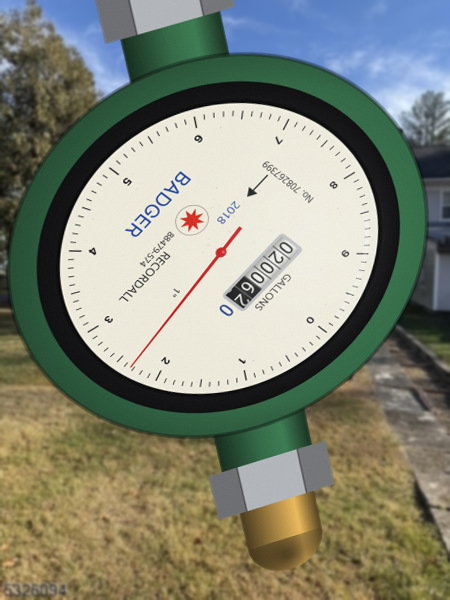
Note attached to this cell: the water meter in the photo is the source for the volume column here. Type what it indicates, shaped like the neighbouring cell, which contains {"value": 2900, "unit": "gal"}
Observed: {"value": 200622.3, "unit": "gal"}
